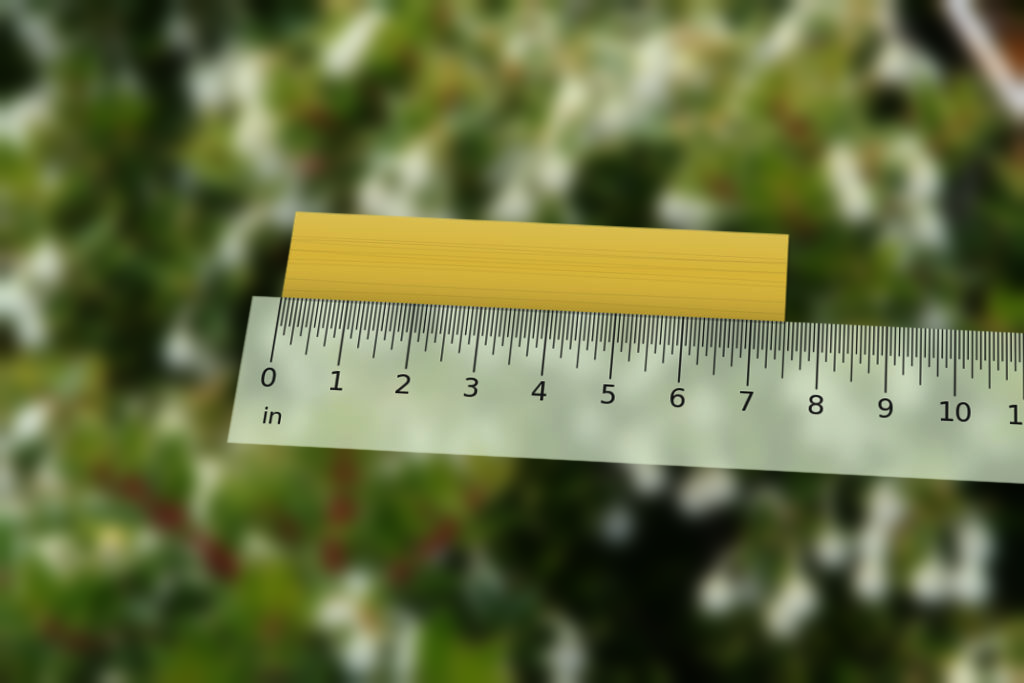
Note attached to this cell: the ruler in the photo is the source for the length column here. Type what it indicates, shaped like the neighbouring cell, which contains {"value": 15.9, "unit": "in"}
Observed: {"value": 7.5, "unit": "in"}
